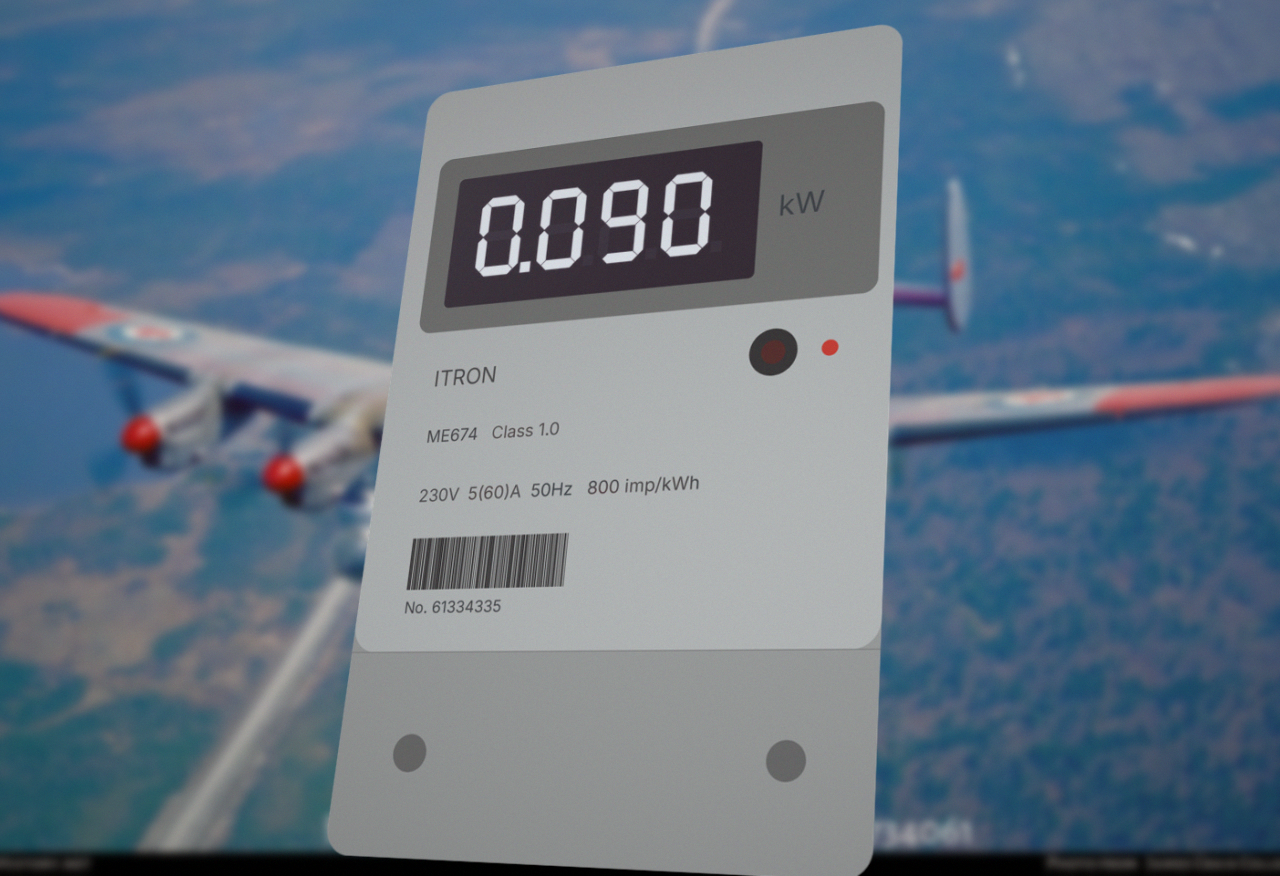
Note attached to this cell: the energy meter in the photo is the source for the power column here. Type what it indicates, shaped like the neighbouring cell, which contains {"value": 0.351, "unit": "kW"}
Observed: {"value": 0.090, "unit": "kW"}
